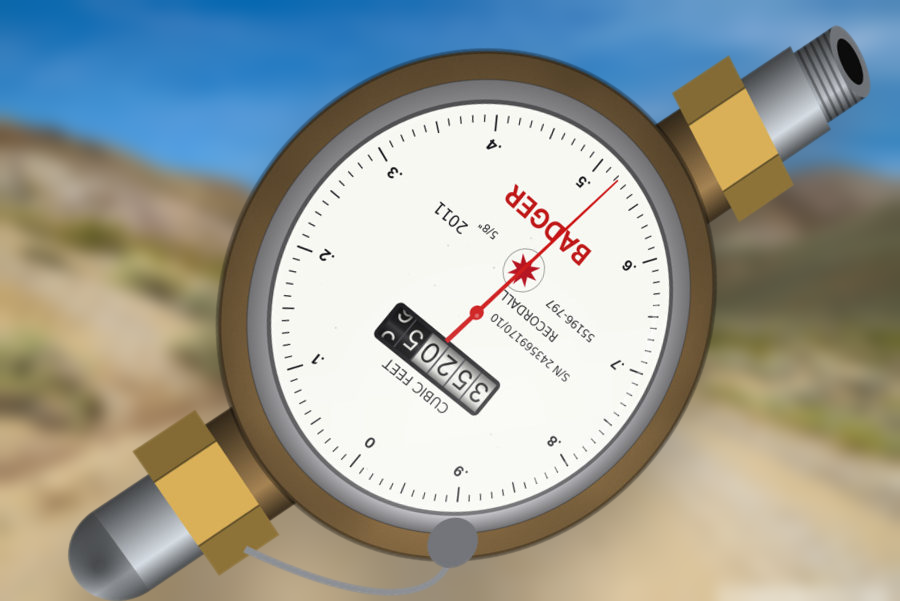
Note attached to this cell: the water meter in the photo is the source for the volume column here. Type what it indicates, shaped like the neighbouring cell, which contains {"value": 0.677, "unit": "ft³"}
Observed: {"value": 352055.52, "unit": "ft³"}
